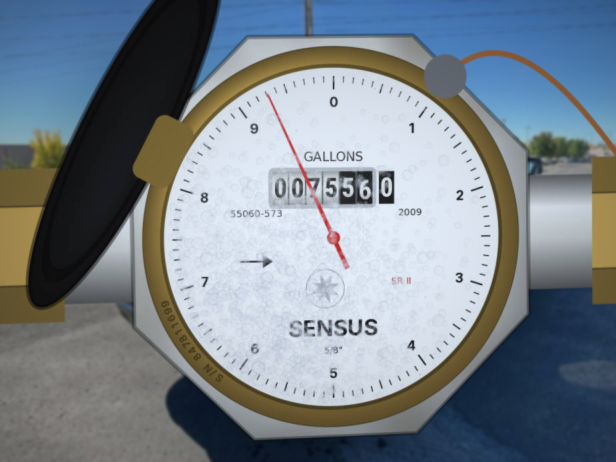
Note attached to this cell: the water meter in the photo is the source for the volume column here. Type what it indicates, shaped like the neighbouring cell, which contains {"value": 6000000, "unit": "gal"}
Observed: {"value": 75559.3, "unit": "gal"}
